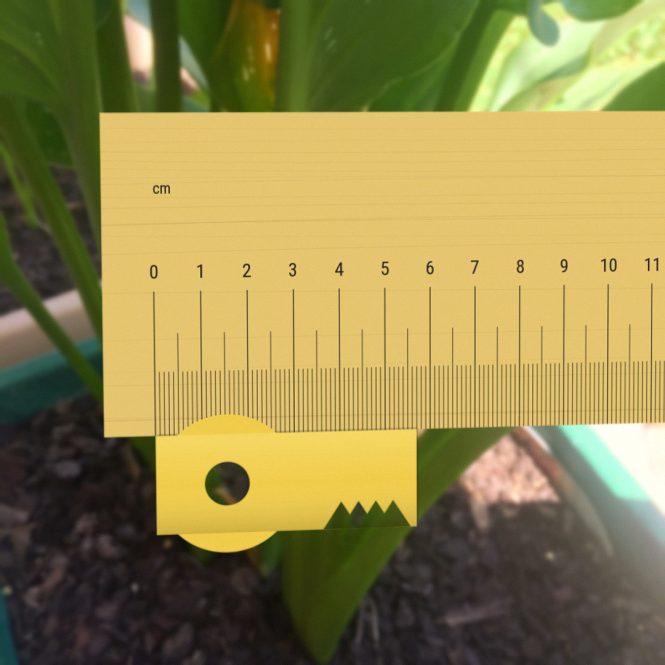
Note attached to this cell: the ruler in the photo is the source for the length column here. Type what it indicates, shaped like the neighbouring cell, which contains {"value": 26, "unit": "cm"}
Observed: {"value": 5.7, "unit": "cm"}
